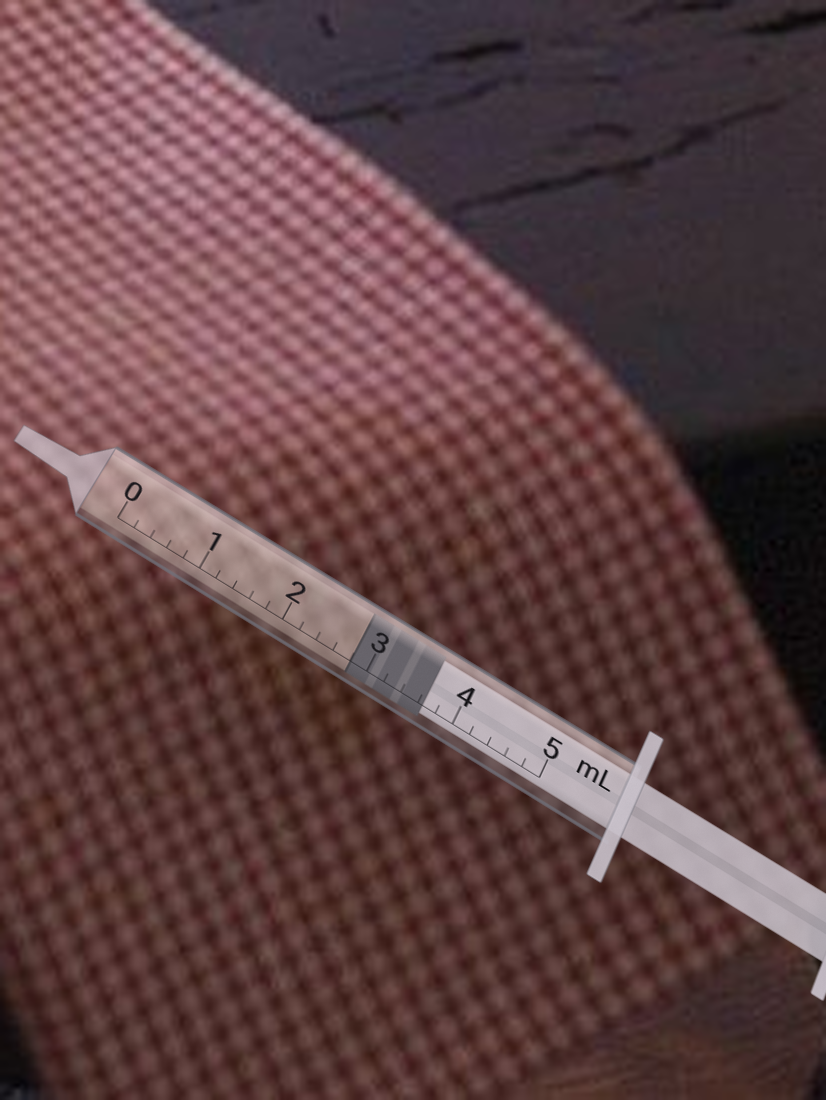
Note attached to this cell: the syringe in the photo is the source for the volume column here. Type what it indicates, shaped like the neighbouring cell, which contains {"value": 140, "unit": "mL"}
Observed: {"value": 2.8, "unit": "mL"}
